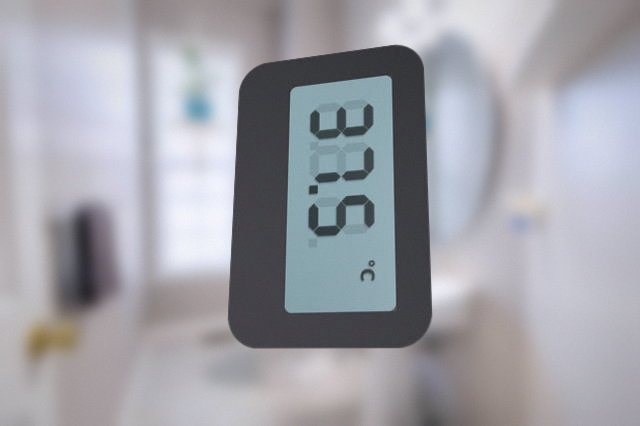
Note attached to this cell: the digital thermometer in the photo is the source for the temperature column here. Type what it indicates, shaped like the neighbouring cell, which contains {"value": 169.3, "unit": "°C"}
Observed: {"value": 37.5, "unit": "°C"}
